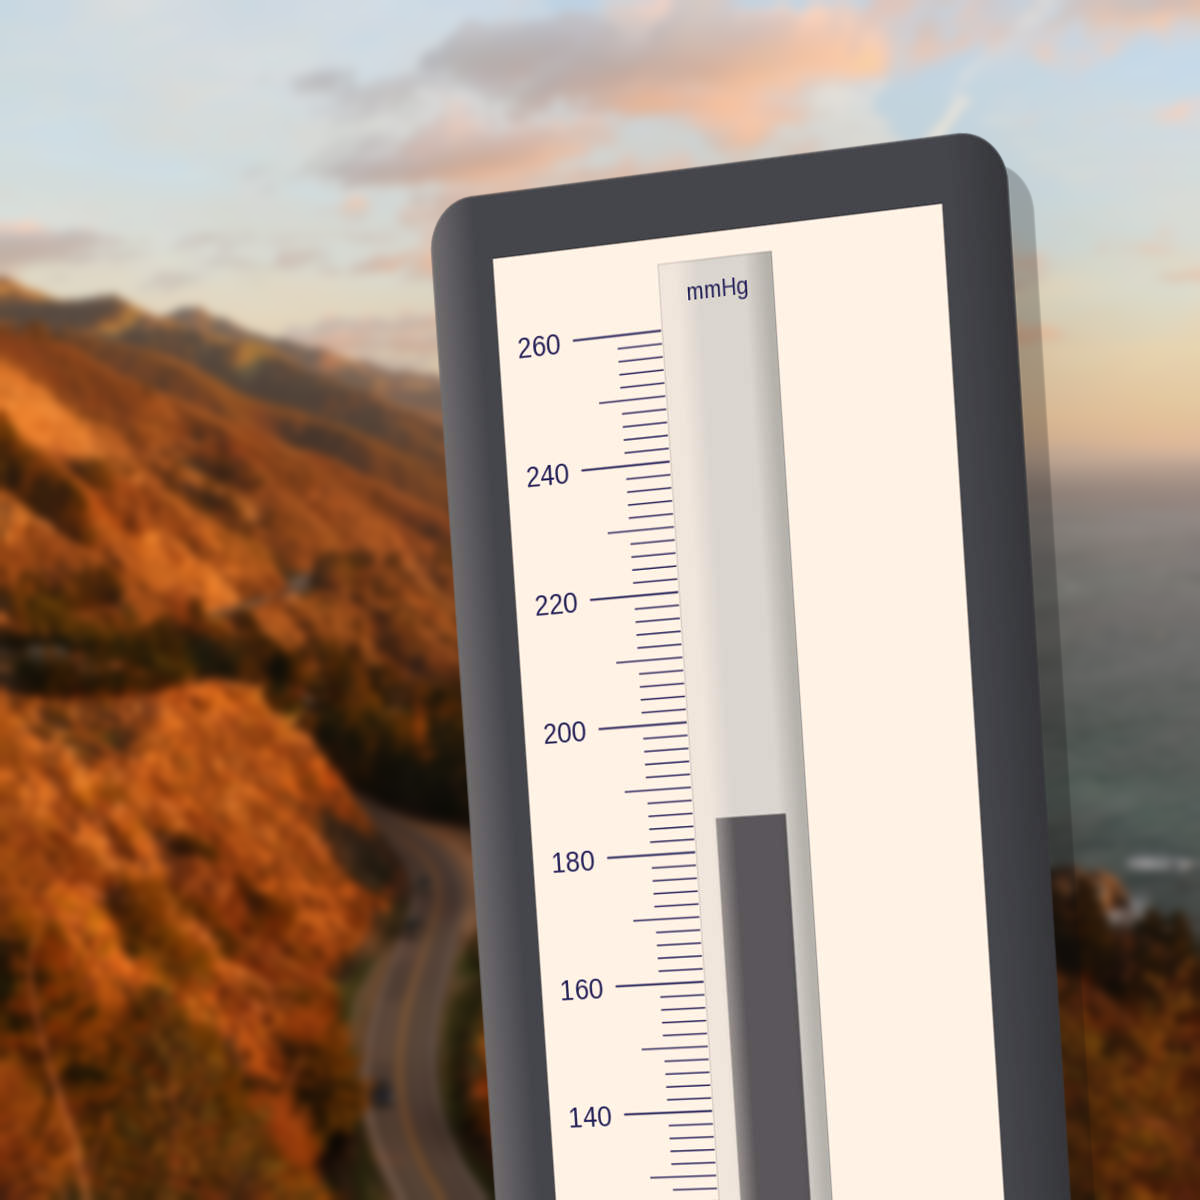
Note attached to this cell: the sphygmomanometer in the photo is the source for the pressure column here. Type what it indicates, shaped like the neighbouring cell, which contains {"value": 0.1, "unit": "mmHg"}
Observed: {"value": 185, "unit": "mmHg"}
